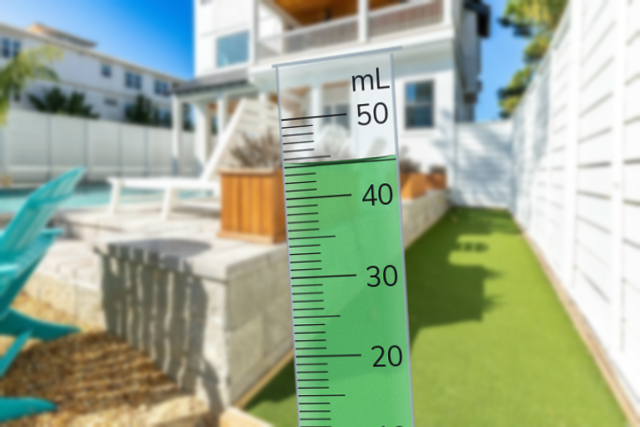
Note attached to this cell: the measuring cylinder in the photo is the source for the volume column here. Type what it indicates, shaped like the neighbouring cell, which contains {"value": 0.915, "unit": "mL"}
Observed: {"value": 44, "unit": "mL"}
